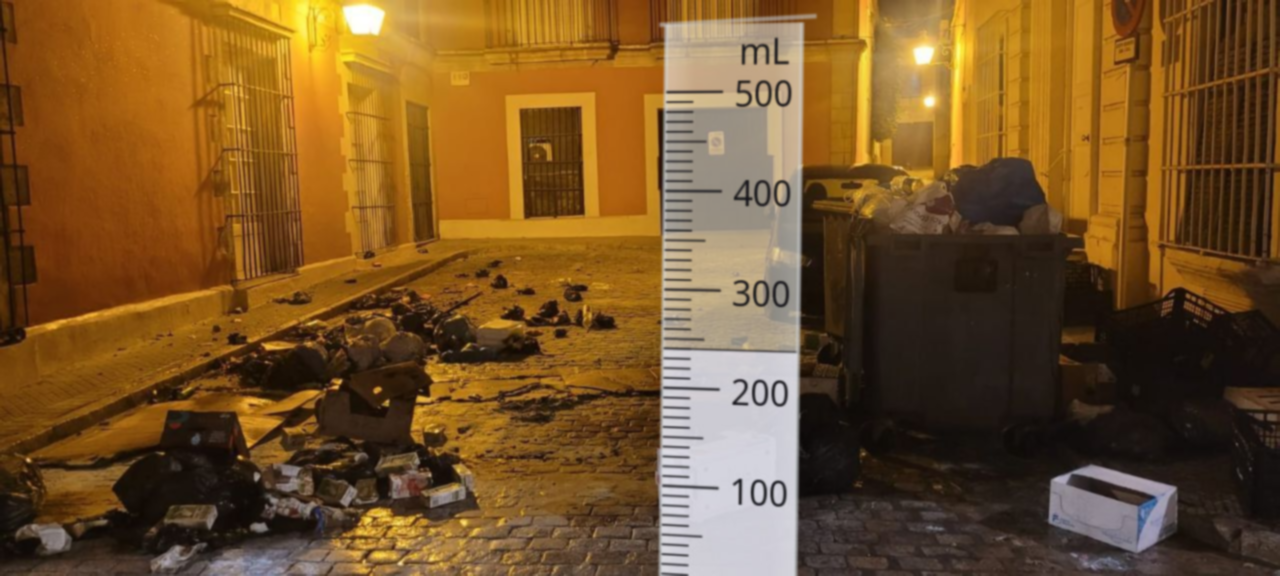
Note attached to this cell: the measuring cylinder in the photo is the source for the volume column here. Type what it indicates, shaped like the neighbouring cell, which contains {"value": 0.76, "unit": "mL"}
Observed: {"value": 240, "unit": "mL"}
